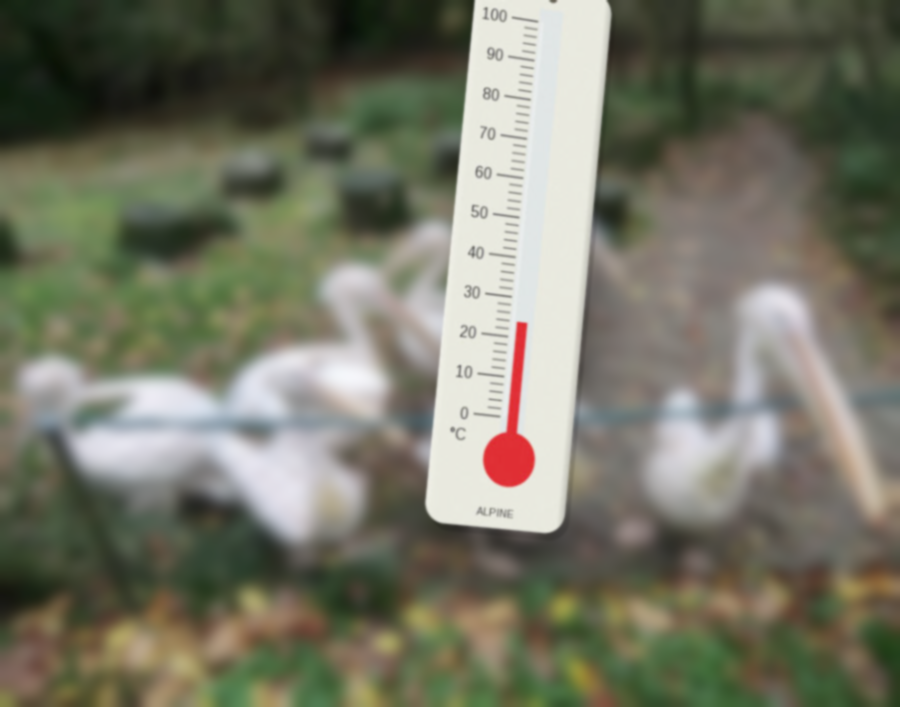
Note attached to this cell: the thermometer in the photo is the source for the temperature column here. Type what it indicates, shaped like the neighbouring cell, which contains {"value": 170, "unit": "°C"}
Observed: {"value": 24, "unit": "°C"}
